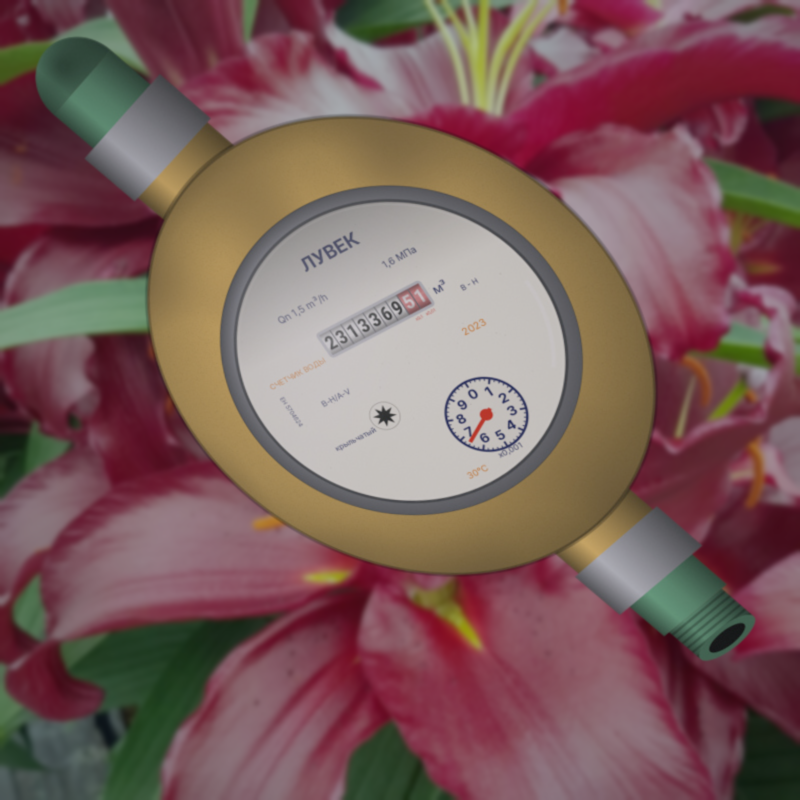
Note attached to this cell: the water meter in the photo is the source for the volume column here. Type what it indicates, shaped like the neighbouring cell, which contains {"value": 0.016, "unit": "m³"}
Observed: {"value": 2313369.516, "unit": "m³"}
